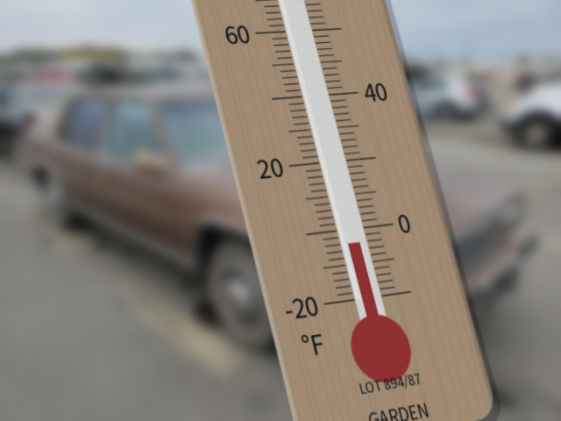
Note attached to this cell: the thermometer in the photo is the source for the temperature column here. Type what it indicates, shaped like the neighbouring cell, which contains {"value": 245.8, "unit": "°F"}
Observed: {"value": -4, "unit": "°F"}
